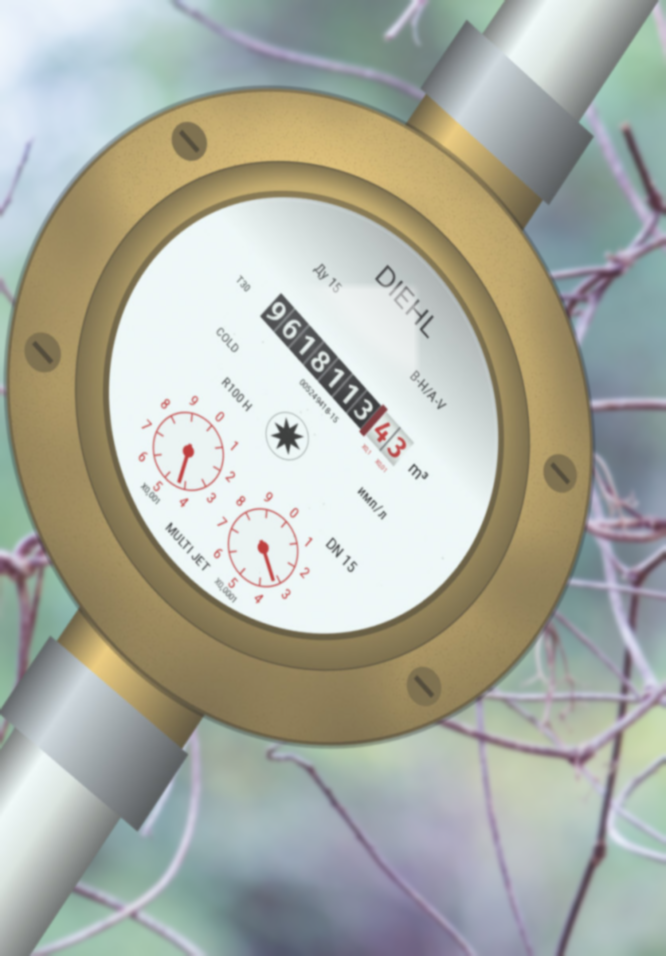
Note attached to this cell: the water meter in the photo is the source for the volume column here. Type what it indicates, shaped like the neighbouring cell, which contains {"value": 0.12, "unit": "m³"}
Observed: {"value": 9618113.4343, "unit": "m³"}
